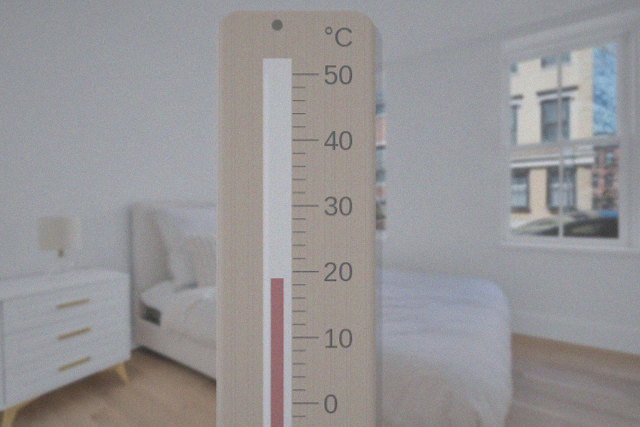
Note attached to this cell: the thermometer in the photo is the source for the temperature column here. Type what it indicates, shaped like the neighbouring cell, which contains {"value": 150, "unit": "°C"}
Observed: {"value": 19, "unit": "°C"}
